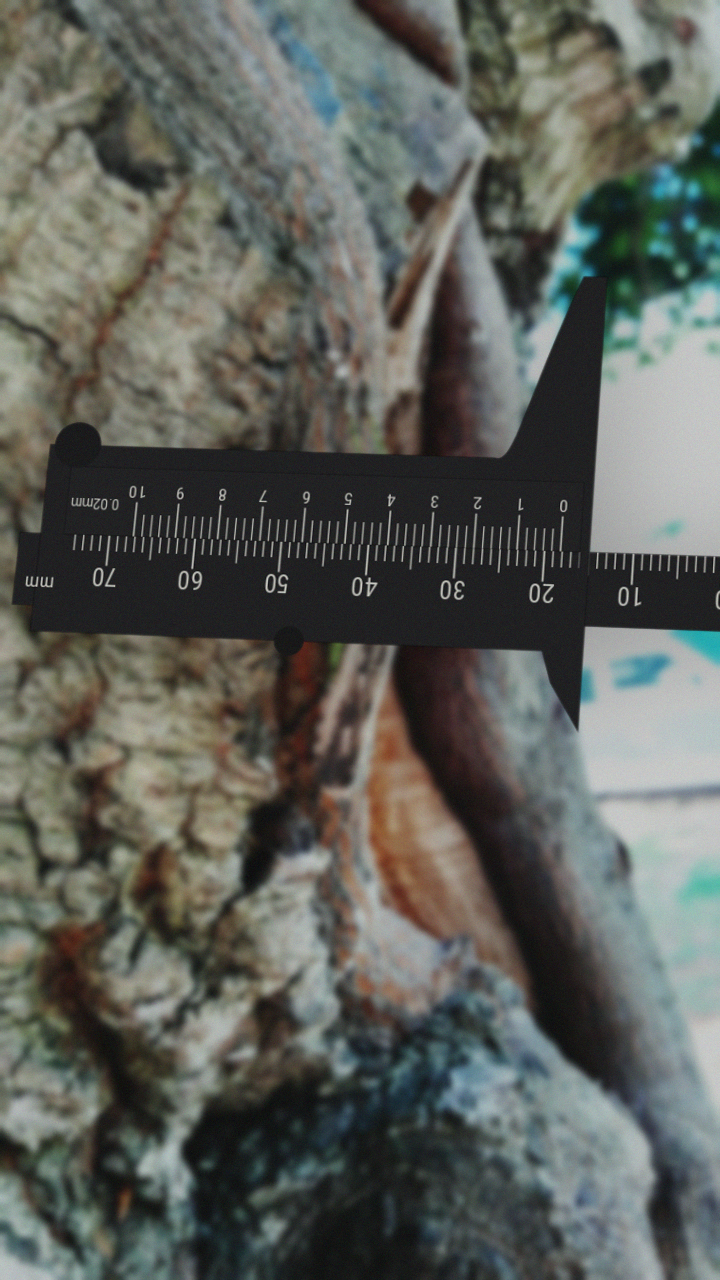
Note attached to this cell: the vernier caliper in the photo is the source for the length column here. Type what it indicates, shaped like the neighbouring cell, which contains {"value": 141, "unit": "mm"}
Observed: {"value": 18.2, "unit": "mm"}
